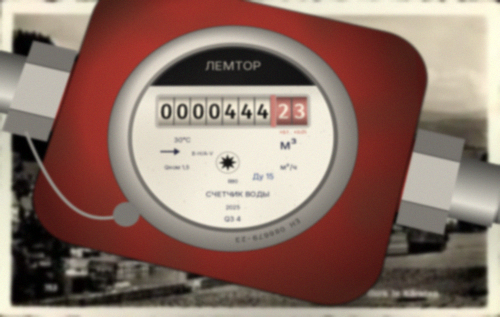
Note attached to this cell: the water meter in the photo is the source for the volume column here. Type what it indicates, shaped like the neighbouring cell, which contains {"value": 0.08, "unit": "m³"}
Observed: {"value": 444.23, "unit": "m³"}
